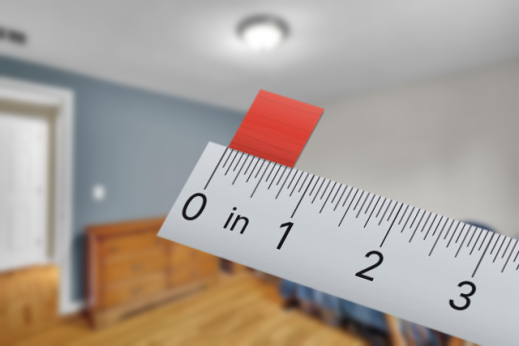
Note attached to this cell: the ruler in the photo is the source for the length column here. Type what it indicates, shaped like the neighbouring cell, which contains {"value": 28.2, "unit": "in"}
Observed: {"value": 0.75, "unit": "in"}
